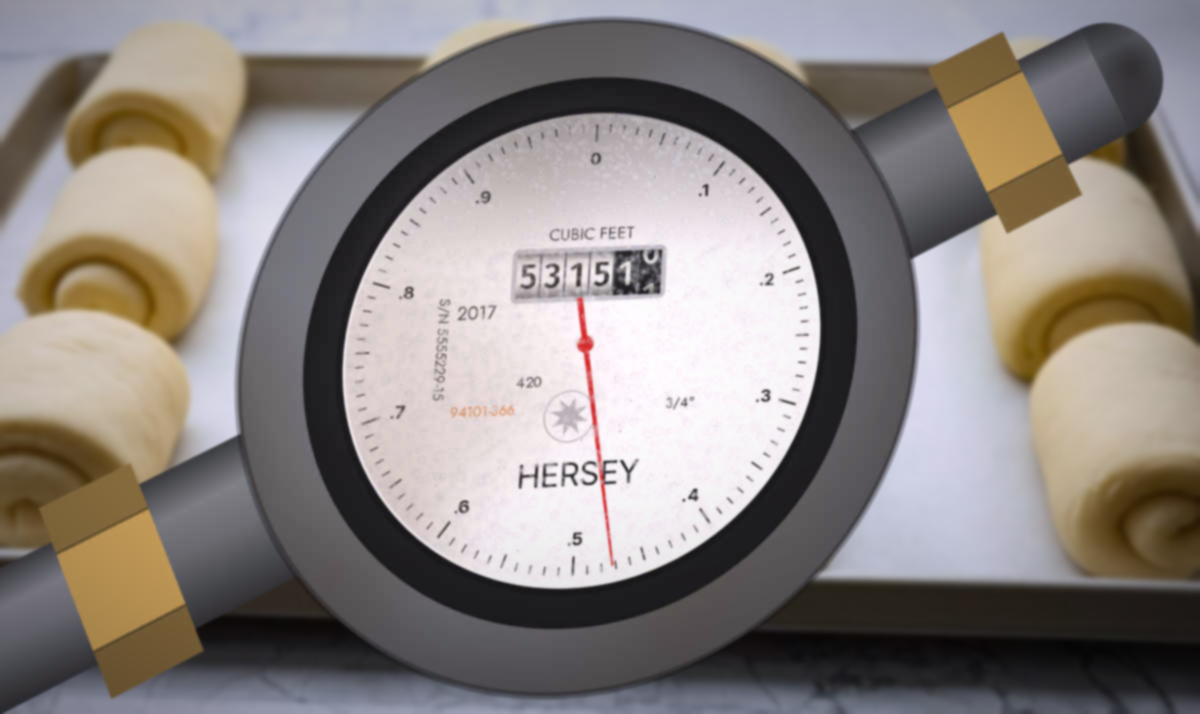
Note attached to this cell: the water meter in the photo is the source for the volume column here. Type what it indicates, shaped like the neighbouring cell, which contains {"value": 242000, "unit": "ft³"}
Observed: {"value": 531510.47, "unit": "ft³"}
